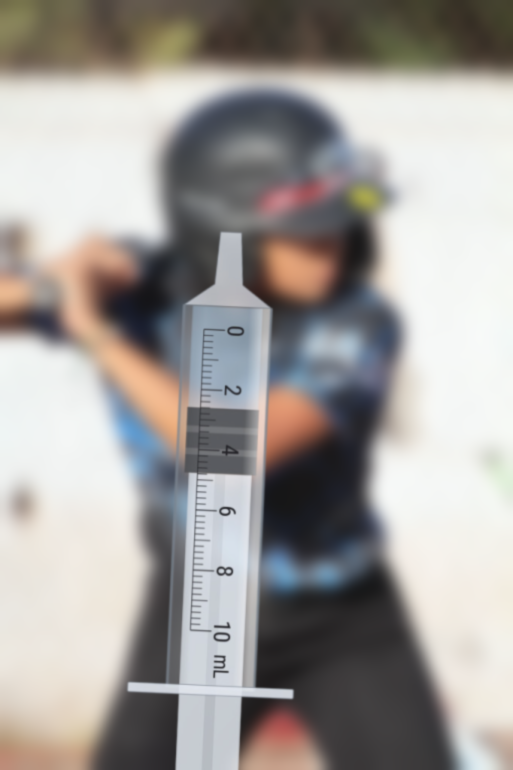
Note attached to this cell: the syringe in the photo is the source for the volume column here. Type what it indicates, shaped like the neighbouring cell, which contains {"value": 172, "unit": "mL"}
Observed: {"value": 2.6, "unit": "mL"}
